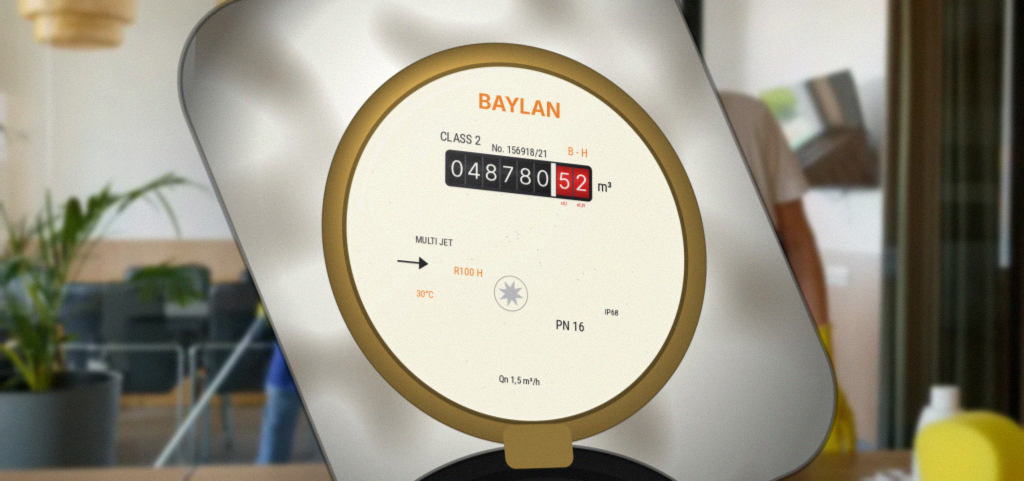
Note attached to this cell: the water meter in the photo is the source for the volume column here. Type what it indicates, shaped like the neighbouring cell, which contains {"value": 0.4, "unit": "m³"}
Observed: {"value": 48780.52, "unit": "m³"}
